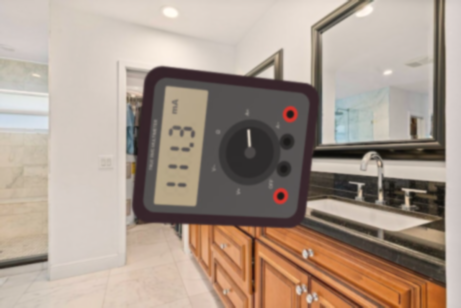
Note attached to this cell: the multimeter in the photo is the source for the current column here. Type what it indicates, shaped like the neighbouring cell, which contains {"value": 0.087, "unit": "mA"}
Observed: {"value": 111.3, "unit": "mA"}
